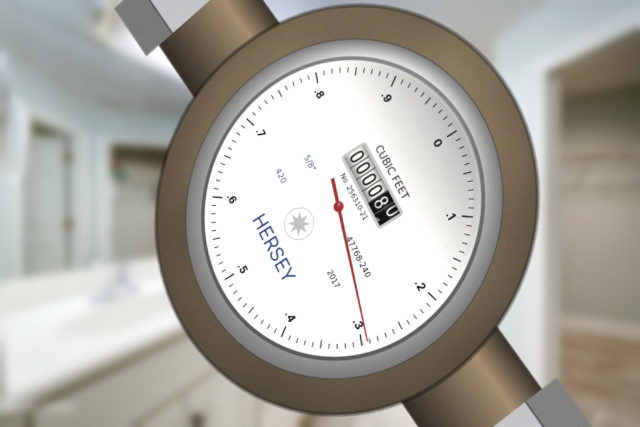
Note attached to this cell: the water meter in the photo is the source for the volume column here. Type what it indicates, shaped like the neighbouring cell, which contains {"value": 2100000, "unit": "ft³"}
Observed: {"value": 80.29, "unit": "ft³"}
